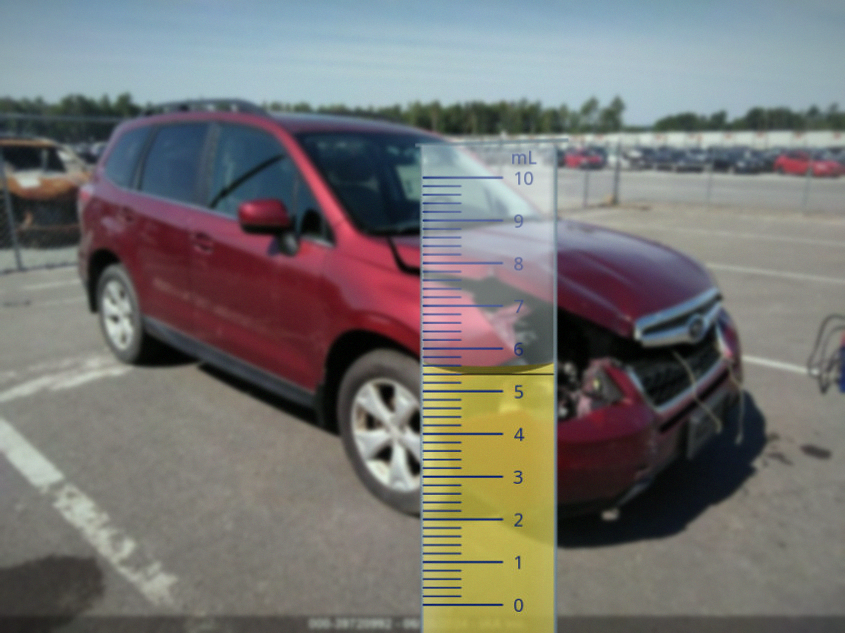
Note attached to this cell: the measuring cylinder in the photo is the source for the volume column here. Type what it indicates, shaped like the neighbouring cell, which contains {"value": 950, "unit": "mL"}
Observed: {"value": 5.4, "unit": "mL"}
